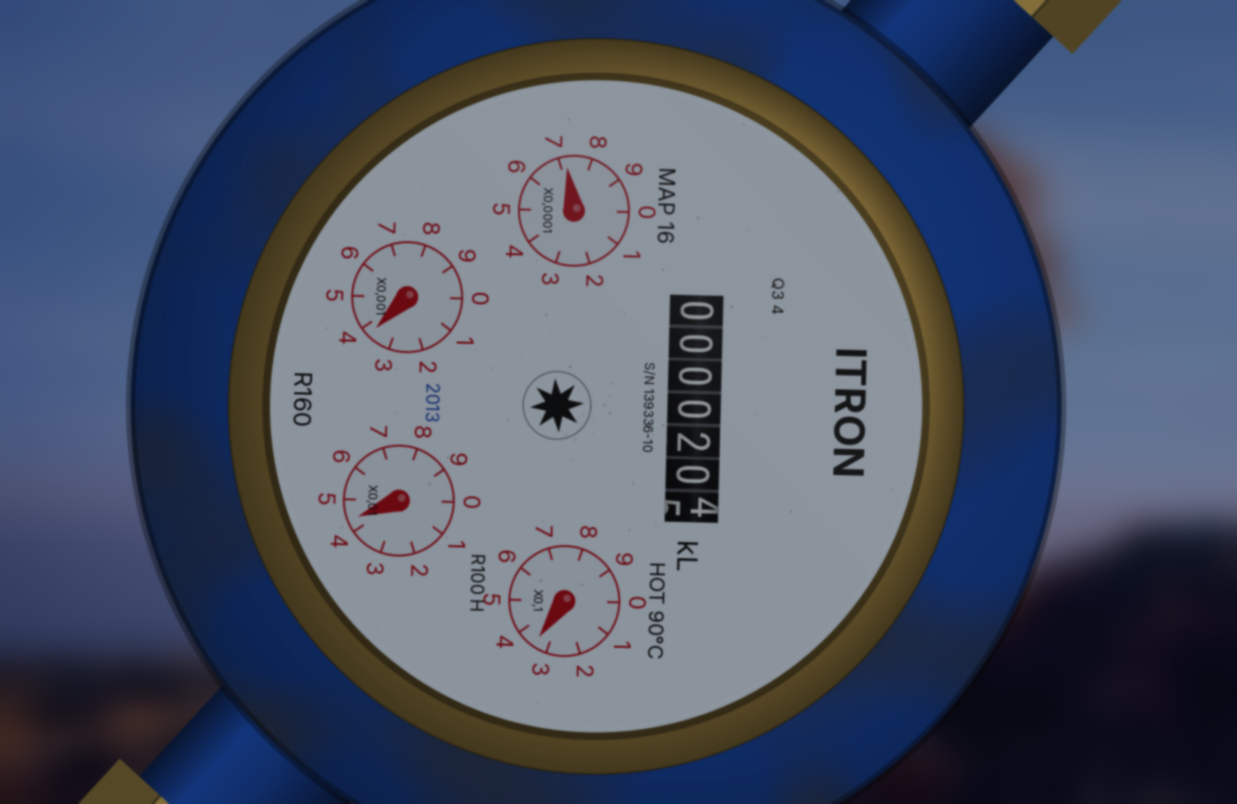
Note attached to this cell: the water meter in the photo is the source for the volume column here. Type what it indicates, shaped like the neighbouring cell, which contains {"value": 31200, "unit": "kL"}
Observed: {"value": 204.3437, "unit": "kL"}
